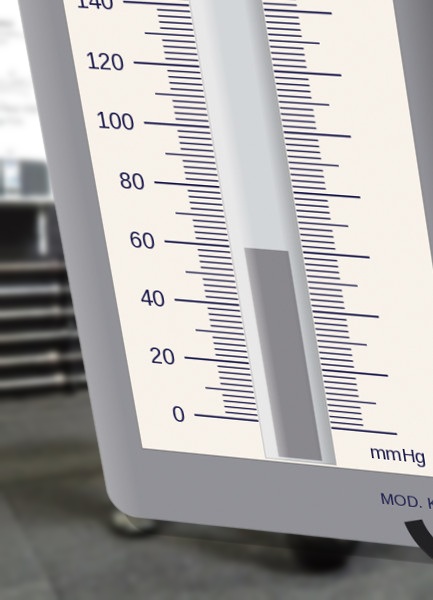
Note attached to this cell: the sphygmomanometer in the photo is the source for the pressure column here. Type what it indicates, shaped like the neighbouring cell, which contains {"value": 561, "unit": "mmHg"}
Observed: {"value": 60, "unit": "mmHg"}
